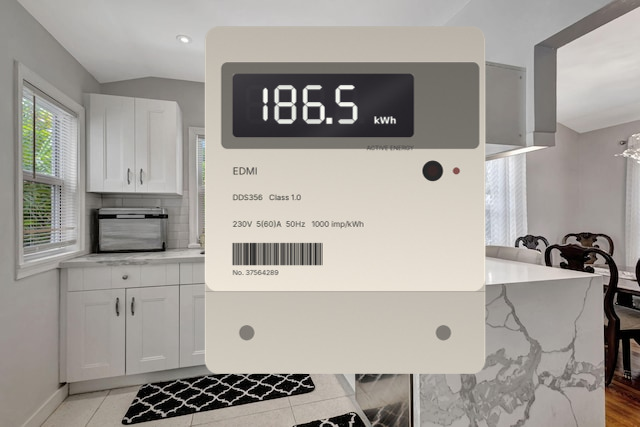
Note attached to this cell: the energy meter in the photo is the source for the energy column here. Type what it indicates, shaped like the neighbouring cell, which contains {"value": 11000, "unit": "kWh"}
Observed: {"value": 186.5, "unit": "kWh"}
